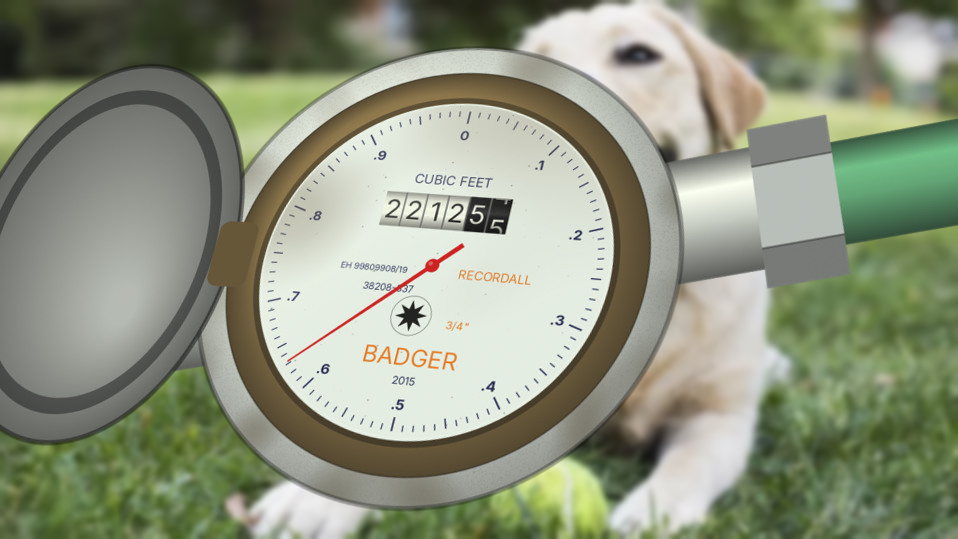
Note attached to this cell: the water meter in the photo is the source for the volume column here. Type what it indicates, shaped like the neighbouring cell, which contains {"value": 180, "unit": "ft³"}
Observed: {"value": 221254.63, "unit": "ft³"}
